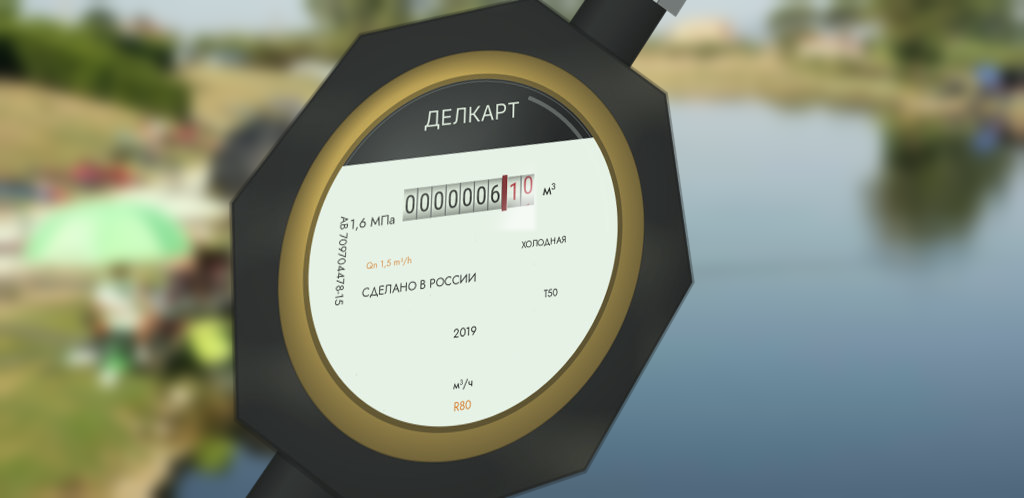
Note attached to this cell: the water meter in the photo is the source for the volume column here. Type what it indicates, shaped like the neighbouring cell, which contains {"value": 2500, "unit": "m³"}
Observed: {"value": 6.10, "unit": "m³"}
